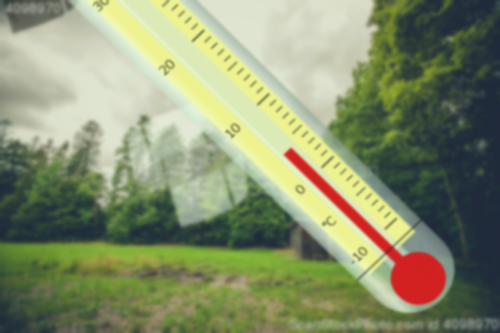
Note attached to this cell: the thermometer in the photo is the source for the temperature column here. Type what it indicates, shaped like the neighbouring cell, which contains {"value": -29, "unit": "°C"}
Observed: {"value": 4, "unit": "°C"}
